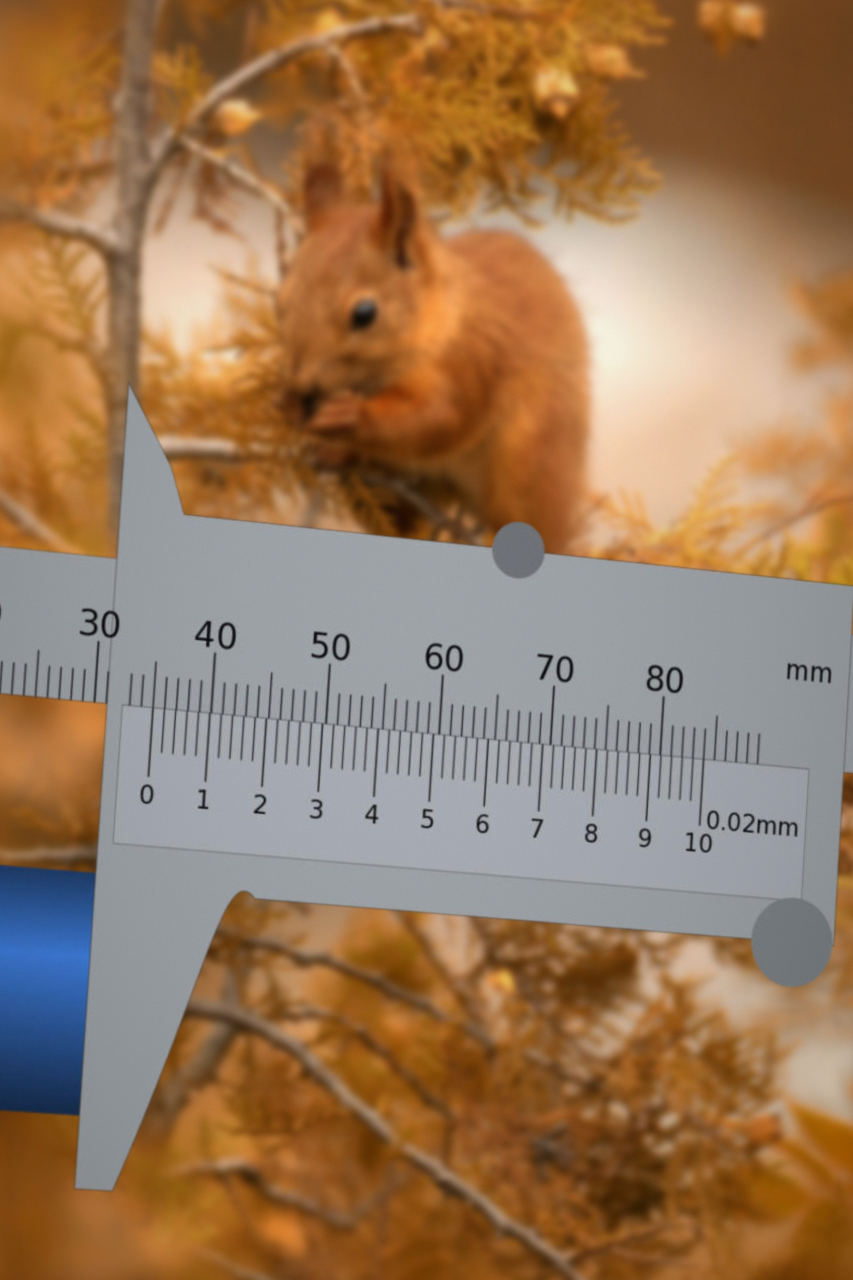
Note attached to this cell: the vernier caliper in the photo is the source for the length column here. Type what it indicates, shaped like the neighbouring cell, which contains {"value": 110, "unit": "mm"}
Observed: {"value": 35.0, "unit": "mm"}
